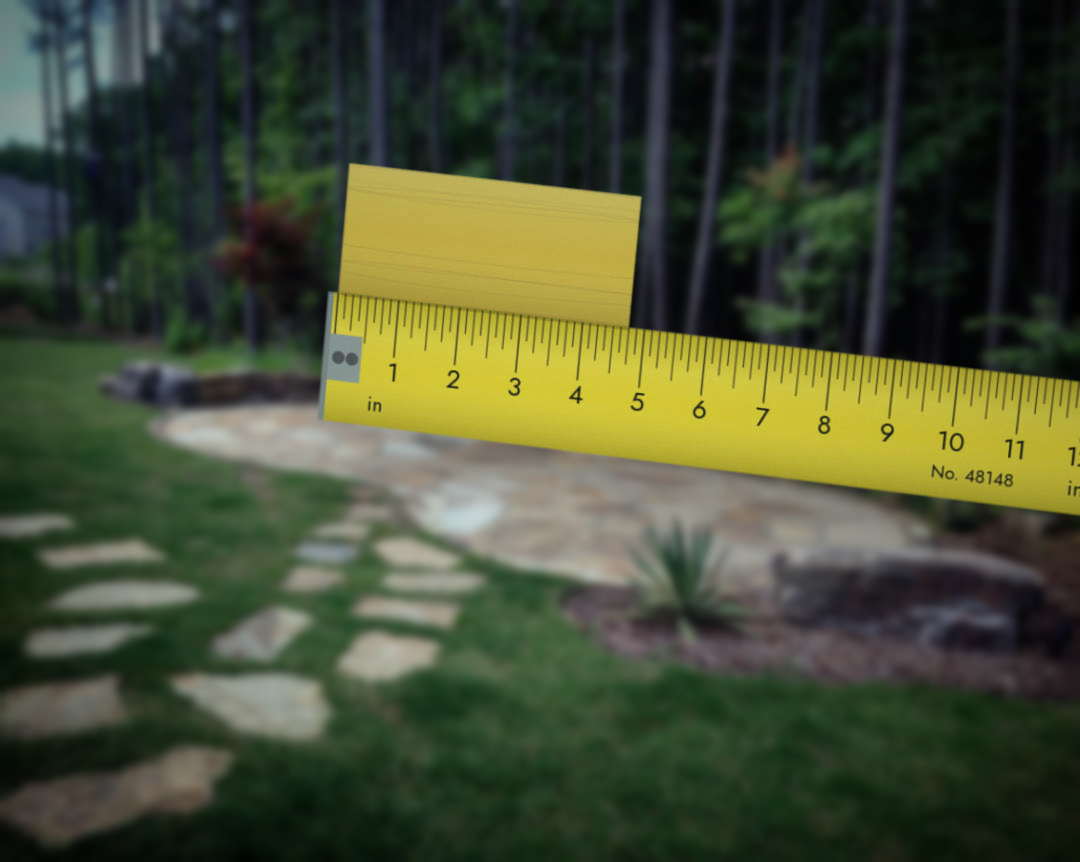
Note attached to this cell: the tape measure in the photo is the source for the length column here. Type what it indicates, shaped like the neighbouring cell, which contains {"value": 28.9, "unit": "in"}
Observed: {"value": 4.75, "unit": "in"}
